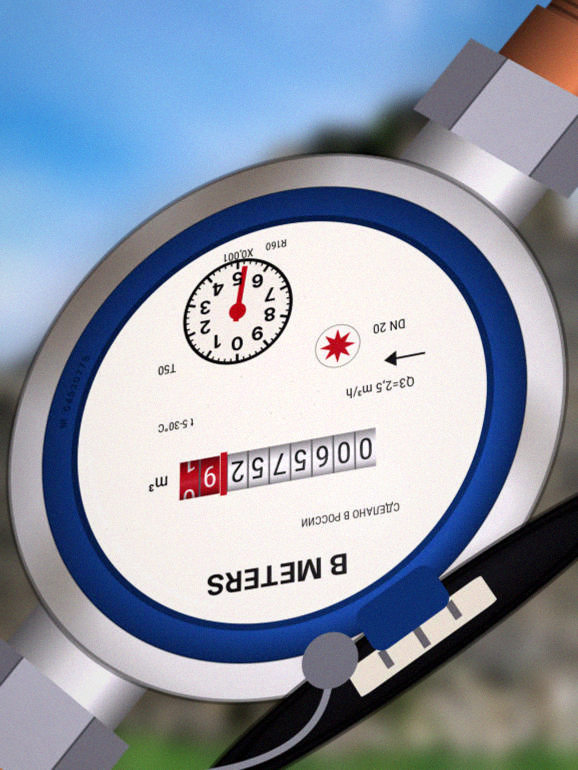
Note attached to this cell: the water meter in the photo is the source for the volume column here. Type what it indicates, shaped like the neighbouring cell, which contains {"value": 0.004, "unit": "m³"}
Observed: {"value": 65752.905, "unit": "m³"}
